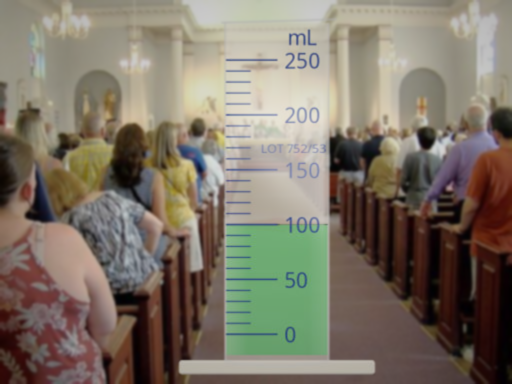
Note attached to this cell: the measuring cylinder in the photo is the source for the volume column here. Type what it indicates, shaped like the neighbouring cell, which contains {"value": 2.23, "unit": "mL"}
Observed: {"value": 100, "unit": "mL"}
